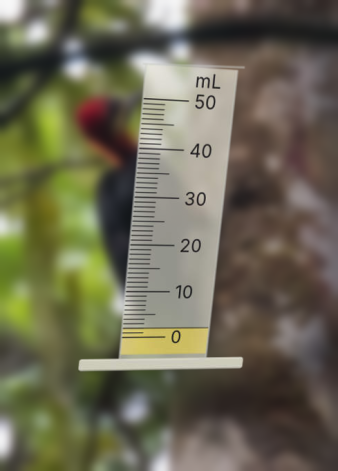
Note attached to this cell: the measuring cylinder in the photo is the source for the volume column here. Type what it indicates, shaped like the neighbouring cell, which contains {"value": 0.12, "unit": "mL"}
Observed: {"value": 2, "unit": "mL"}
